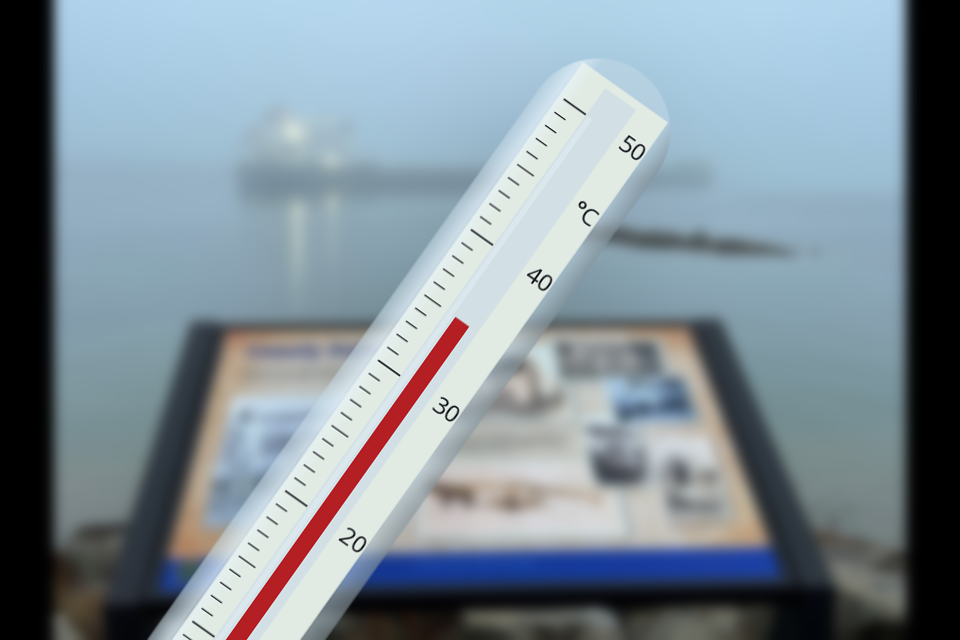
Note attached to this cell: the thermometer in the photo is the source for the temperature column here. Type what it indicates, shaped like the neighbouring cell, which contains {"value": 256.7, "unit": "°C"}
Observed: {"value": 35, "unit": "°C"}
